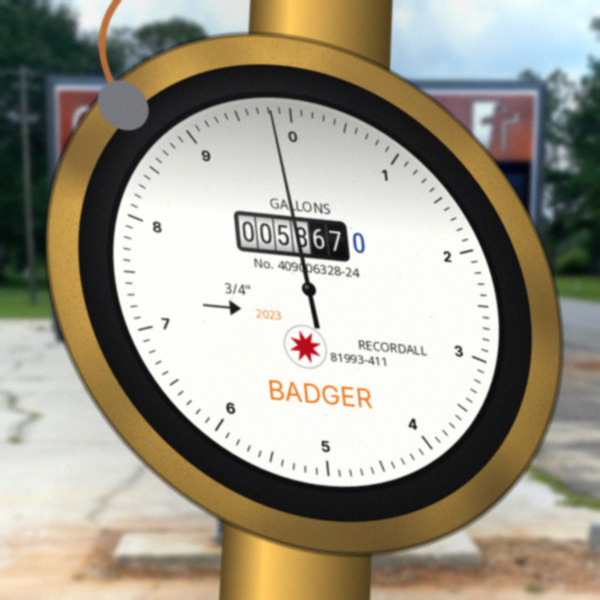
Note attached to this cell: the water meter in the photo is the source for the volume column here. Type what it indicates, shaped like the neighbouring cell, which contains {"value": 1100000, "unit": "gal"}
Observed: {"value": 58669.8, "unit": "gal"}
